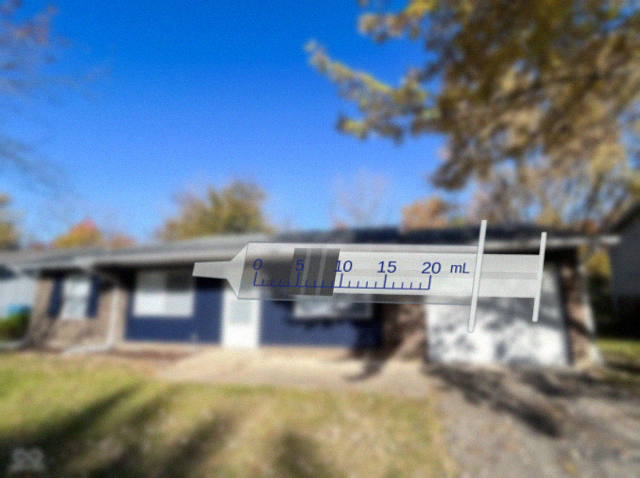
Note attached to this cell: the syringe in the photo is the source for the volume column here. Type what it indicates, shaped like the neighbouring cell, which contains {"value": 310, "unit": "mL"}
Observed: {"value": 4, "unit": "mL"}
